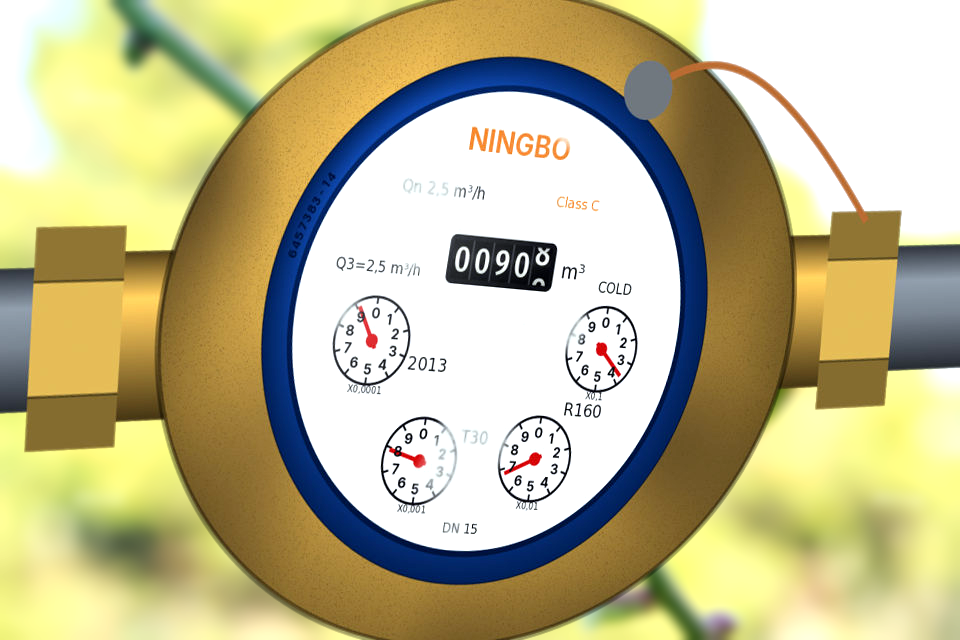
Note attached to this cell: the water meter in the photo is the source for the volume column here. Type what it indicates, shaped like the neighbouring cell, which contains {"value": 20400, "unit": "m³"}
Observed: {"value": 908.3679, "unit": "m³"}
